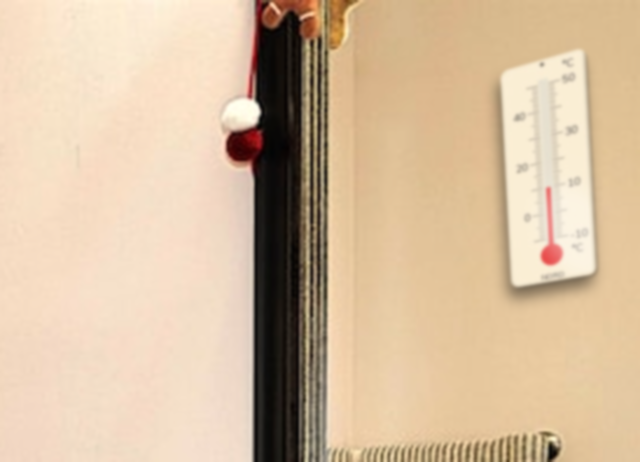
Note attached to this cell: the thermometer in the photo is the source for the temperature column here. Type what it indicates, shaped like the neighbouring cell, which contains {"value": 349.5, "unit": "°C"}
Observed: {"value": 10, "unit": "°C"}
